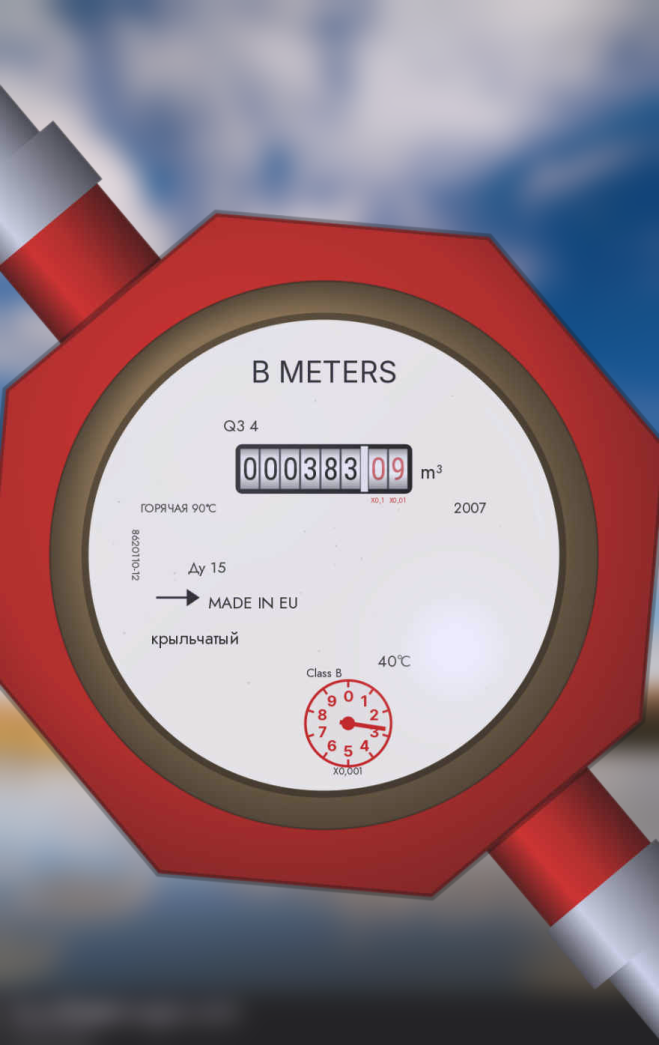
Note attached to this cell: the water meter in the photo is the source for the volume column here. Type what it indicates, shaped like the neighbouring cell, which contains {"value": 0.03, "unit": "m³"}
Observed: {"value": 383.092, "unit": "m³"}
